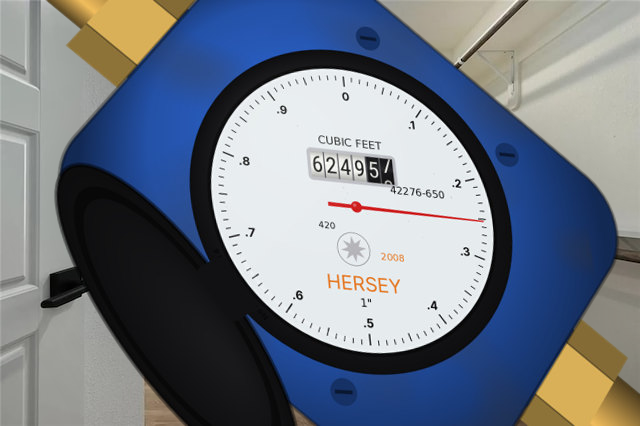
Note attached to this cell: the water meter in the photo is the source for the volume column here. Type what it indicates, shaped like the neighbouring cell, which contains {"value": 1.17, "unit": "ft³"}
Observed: {"value": 624957.25, "unit": "ft³"}
